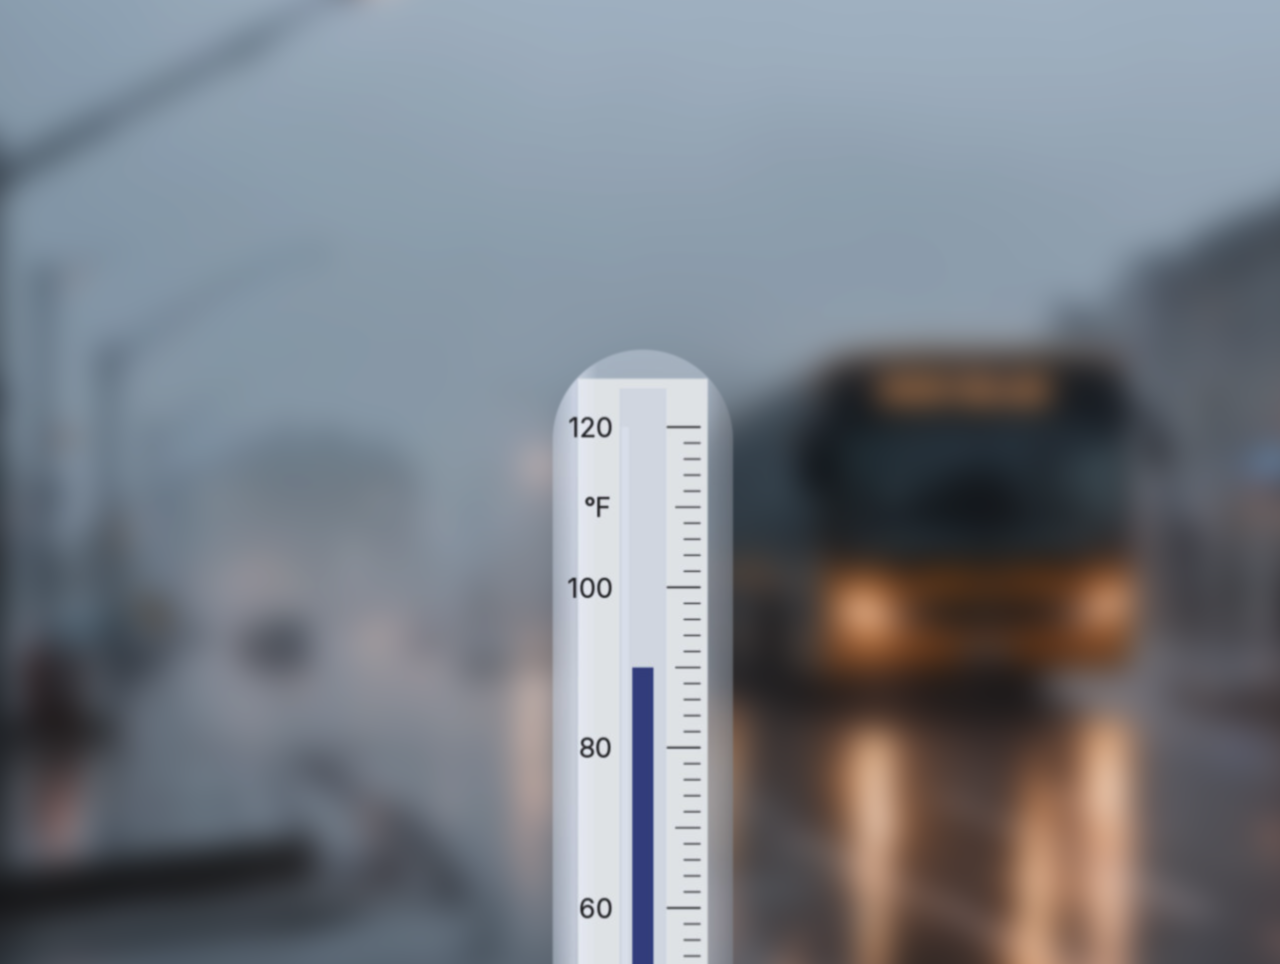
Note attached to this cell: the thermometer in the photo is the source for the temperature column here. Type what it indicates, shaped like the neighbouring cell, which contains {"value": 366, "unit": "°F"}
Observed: {"value": 90, "unit": "°F"}
